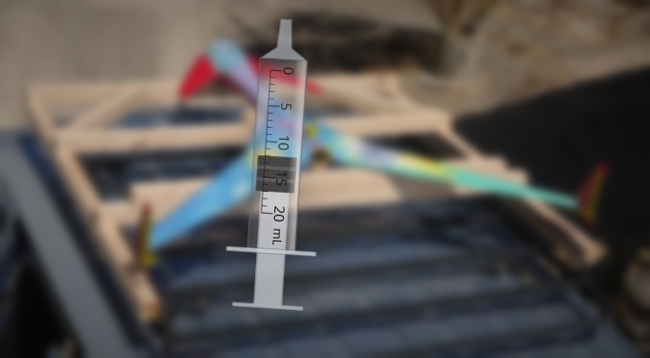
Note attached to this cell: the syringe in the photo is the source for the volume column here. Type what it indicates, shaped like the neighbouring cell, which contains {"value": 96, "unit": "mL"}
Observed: {"value": 12, "unit": "mL"}
